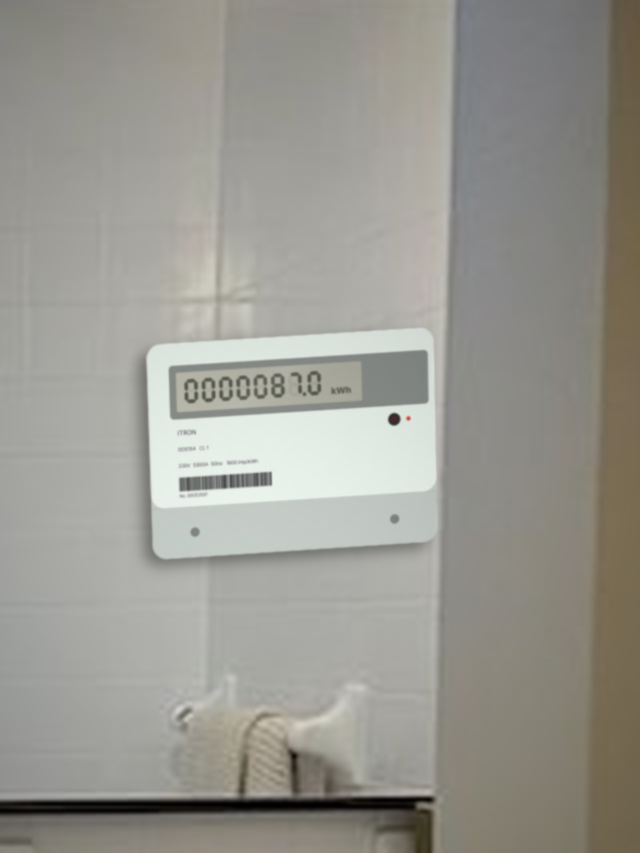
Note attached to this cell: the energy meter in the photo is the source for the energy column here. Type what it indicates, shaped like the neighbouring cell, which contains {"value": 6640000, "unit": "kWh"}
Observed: {"value": 87.0, "unit": "kWh"}
